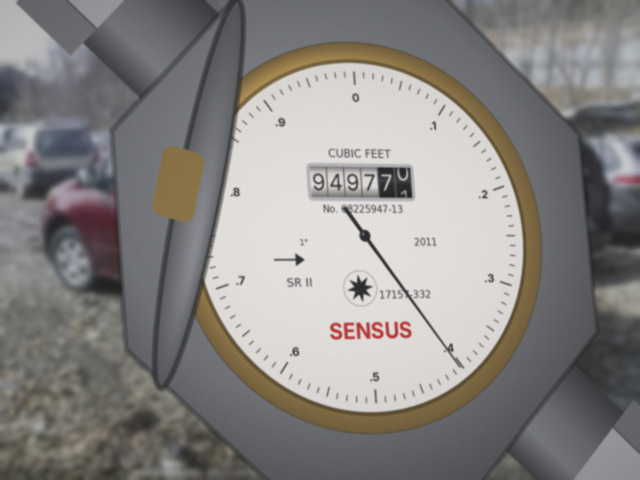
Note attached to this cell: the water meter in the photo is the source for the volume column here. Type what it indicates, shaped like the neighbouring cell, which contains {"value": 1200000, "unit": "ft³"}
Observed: {"value": 949770.40, "unit": "ft³"}
